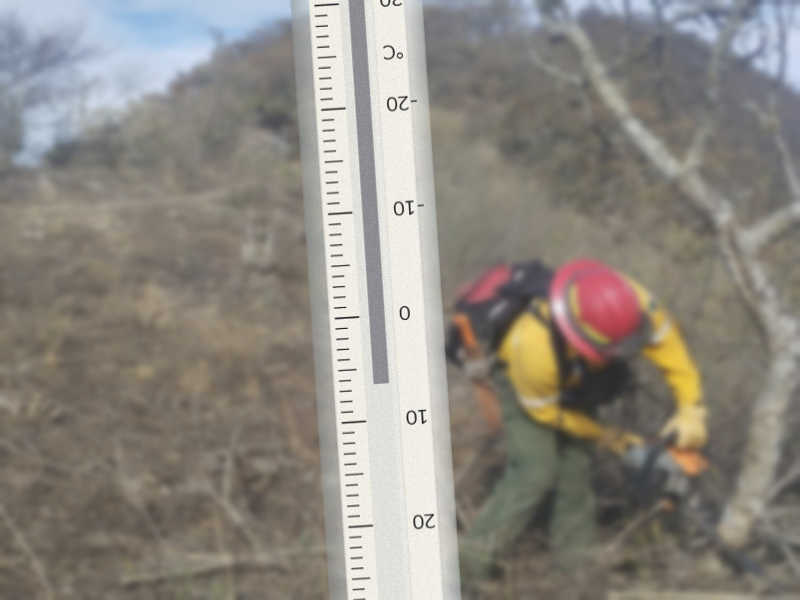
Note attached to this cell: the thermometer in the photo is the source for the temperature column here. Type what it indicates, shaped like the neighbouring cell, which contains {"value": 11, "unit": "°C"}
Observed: {"value": 6.5, "unit": "°C"}
